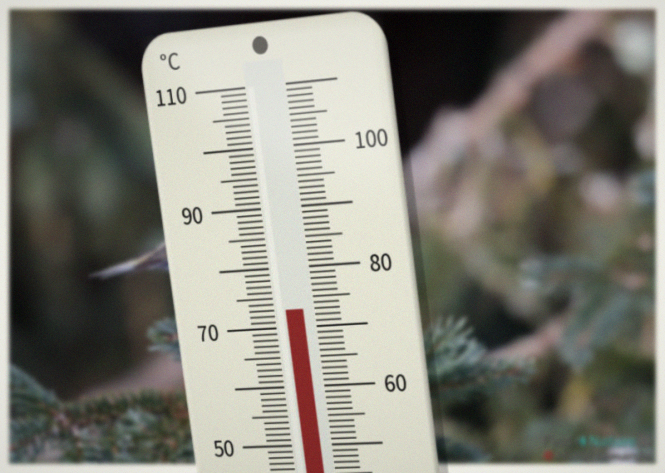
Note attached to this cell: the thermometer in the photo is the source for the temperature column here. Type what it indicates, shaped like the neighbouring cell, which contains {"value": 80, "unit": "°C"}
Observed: {"value": 73, "unit": "°C"}
